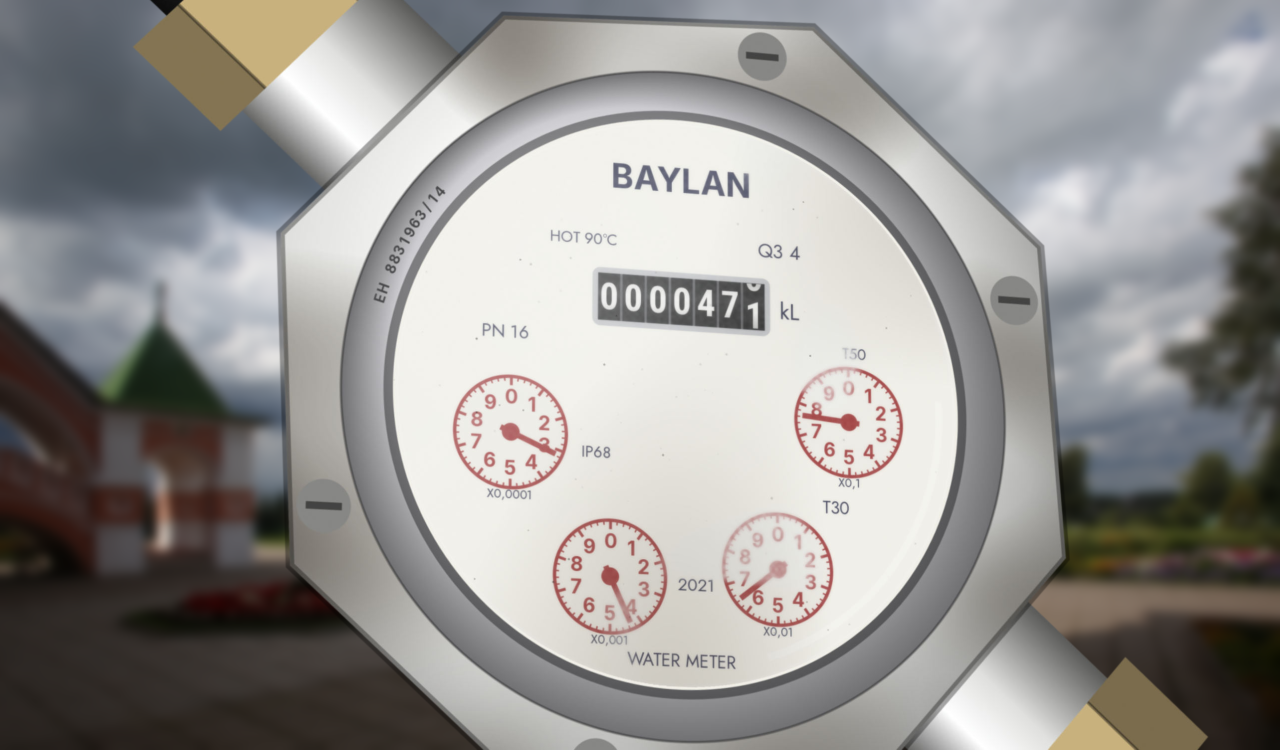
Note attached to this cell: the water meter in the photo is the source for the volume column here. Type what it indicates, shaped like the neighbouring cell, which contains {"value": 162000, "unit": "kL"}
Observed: {"value": 470.7643, "unit": "kL"}
